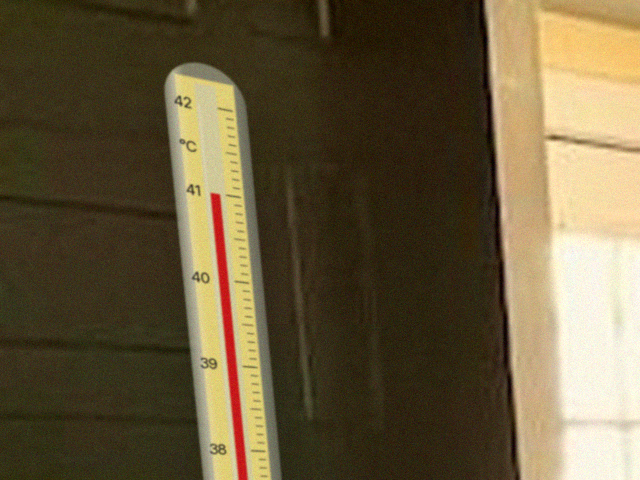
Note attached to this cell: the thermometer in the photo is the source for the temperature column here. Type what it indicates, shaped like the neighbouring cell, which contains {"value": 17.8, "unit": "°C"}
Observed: {"value": 41, "unit": "°C"}
